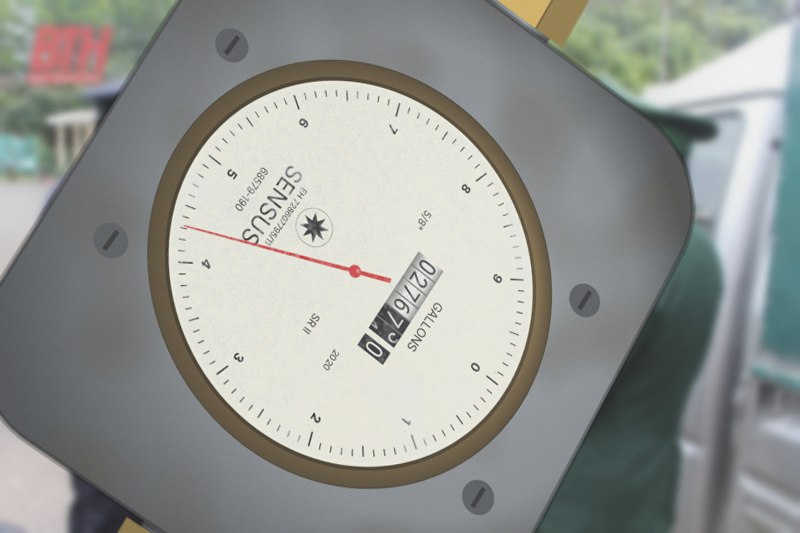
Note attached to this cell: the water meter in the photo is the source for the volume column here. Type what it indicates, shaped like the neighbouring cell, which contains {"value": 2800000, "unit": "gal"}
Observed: {"value": 276734.3, "unit": "gal"}
